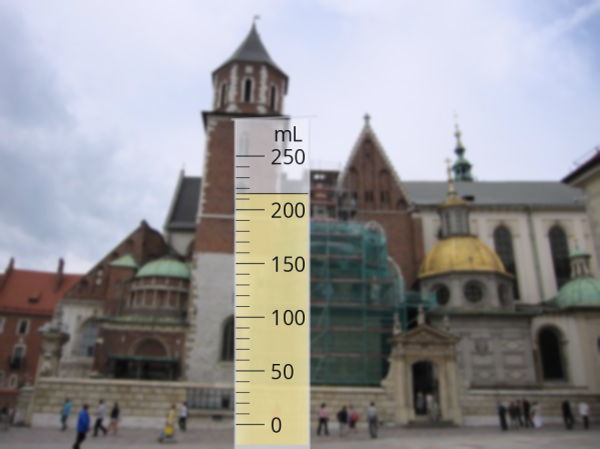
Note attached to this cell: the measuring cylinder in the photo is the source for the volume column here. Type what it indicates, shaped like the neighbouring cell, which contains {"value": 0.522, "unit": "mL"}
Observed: {"value": 215, "unit": "mL"}
